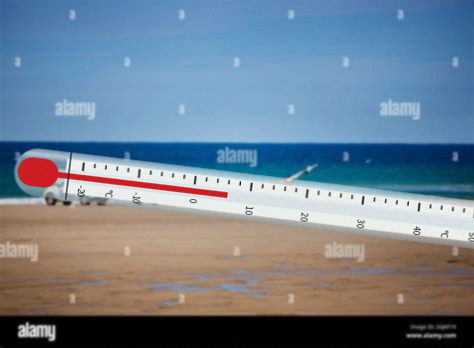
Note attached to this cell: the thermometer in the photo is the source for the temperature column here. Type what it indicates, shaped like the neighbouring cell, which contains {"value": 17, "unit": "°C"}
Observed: {"value": 6, "unit": "°C"}
